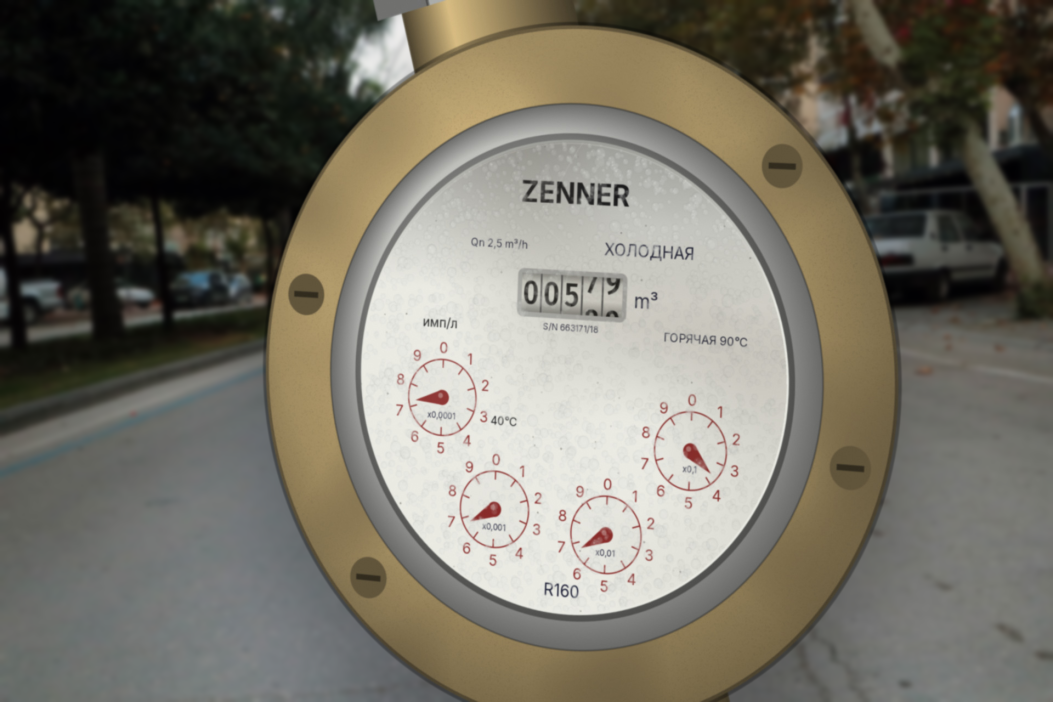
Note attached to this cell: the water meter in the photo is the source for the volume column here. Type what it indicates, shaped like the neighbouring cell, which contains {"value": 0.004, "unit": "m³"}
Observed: {"value": 579.3667, "unit": "m³"}
